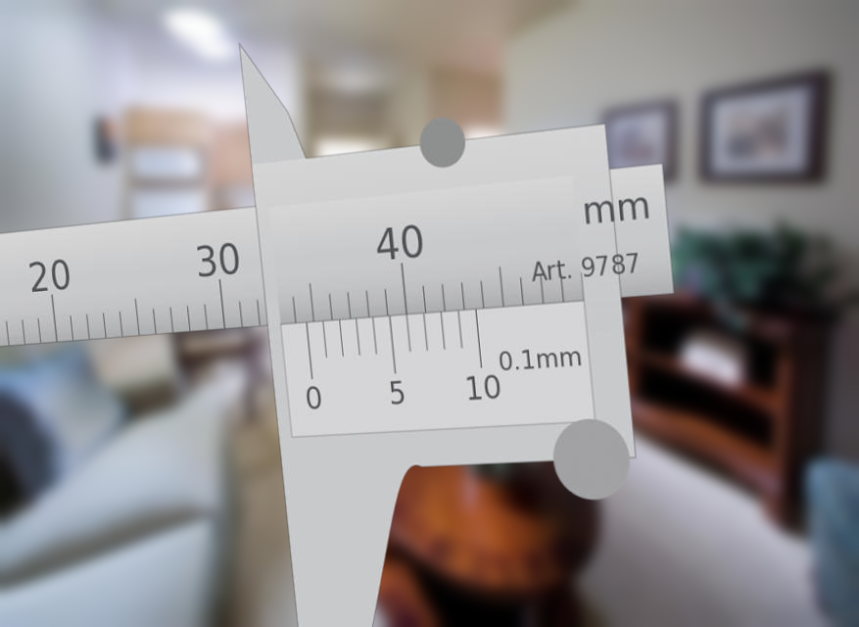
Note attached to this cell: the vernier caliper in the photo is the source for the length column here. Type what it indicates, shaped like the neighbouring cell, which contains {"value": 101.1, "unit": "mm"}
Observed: {"value": 34.6, "unit": "mm"}
